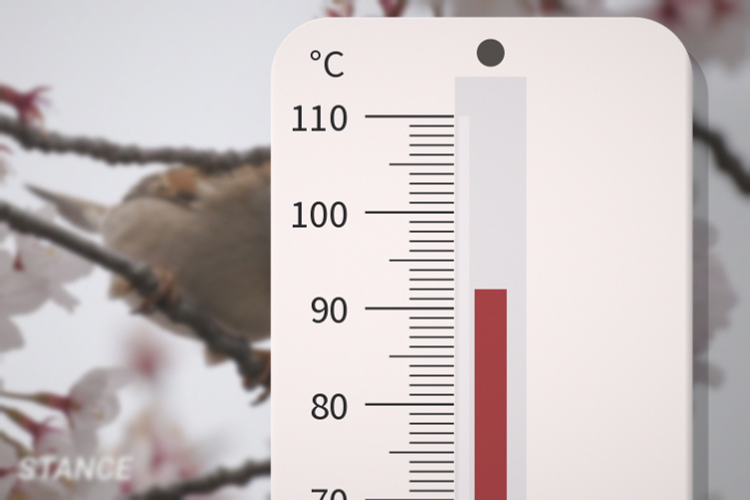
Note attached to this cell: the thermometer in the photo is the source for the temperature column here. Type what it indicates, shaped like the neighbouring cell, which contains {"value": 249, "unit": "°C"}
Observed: {"value": 92, "unit": "°C"}
